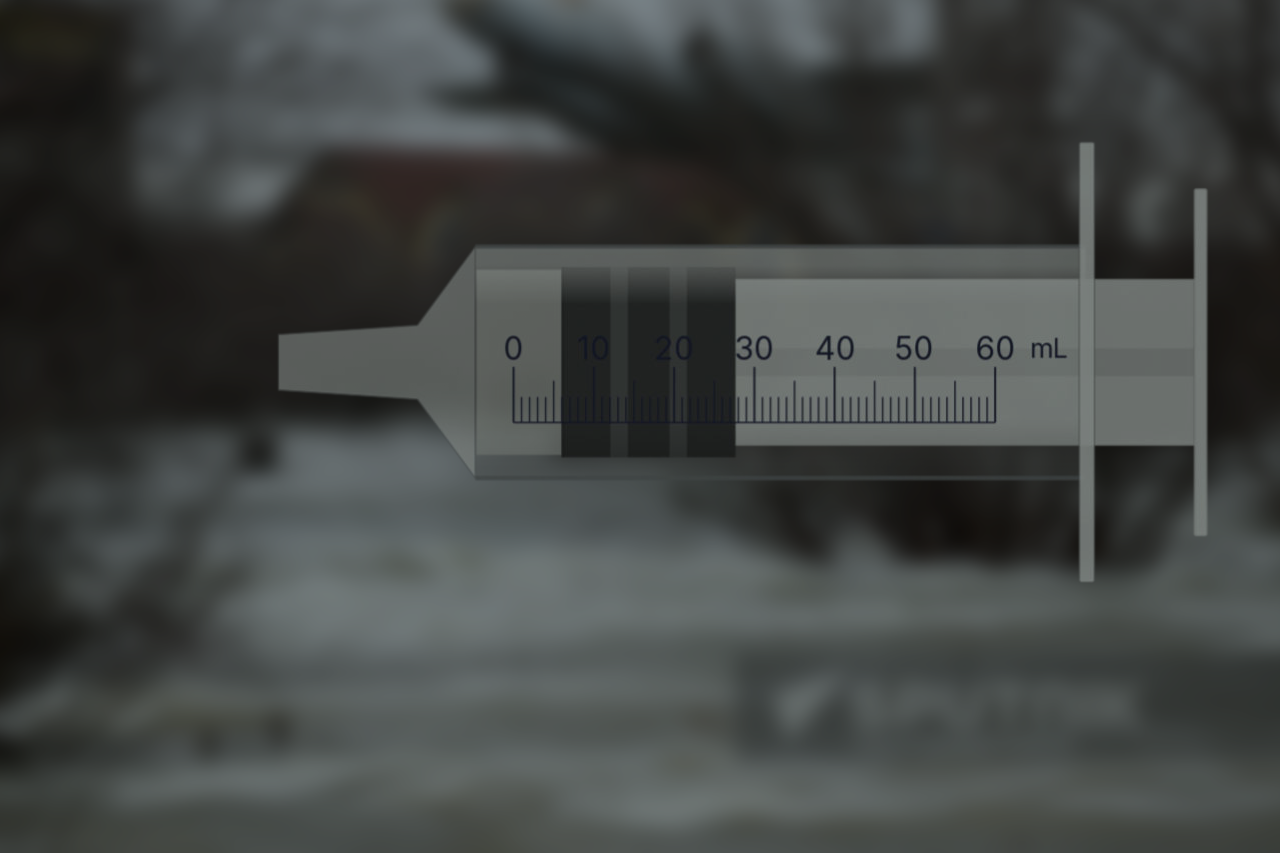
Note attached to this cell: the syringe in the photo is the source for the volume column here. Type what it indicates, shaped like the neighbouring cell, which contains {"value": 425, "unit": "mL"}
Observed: {"value": 6, "unit": "mL"}
